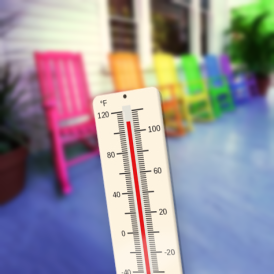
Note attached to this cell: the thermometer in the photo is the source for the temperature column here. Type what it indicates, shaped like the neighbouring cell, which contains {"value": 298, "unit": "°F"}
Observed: {"value": 110, "unit": "°F"}
